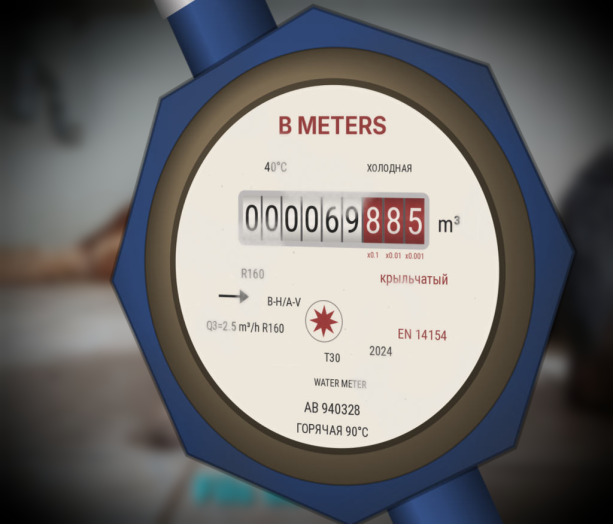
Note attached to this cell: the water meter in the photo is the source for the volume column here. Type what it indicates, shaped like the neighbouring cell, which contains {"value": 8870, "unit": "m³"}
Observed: {"value": 69.885, "unit": "m³"}
